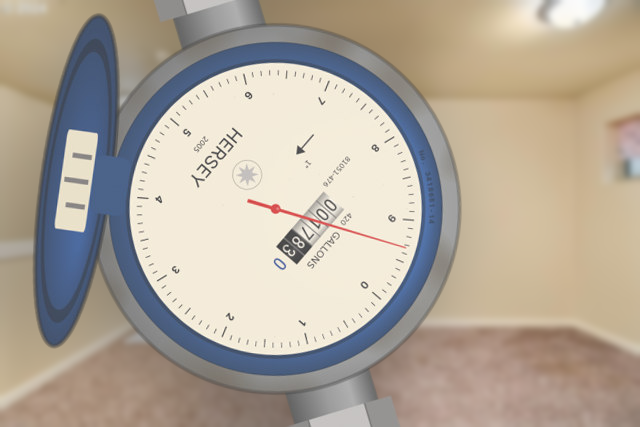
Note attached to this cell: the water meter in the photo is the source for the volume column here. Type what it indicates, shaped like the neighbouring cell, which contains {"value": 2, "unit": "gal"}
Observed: {"value": 17829.3, "unit": "gal"}
